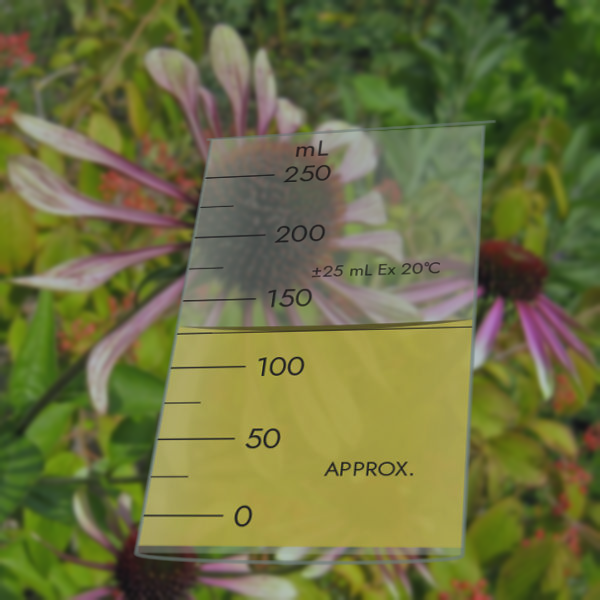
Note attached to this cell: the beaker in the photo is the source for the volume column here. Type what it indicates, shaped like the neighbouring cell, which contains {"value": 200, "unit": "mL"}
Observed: {"value": 125, "unit": "mL"}
